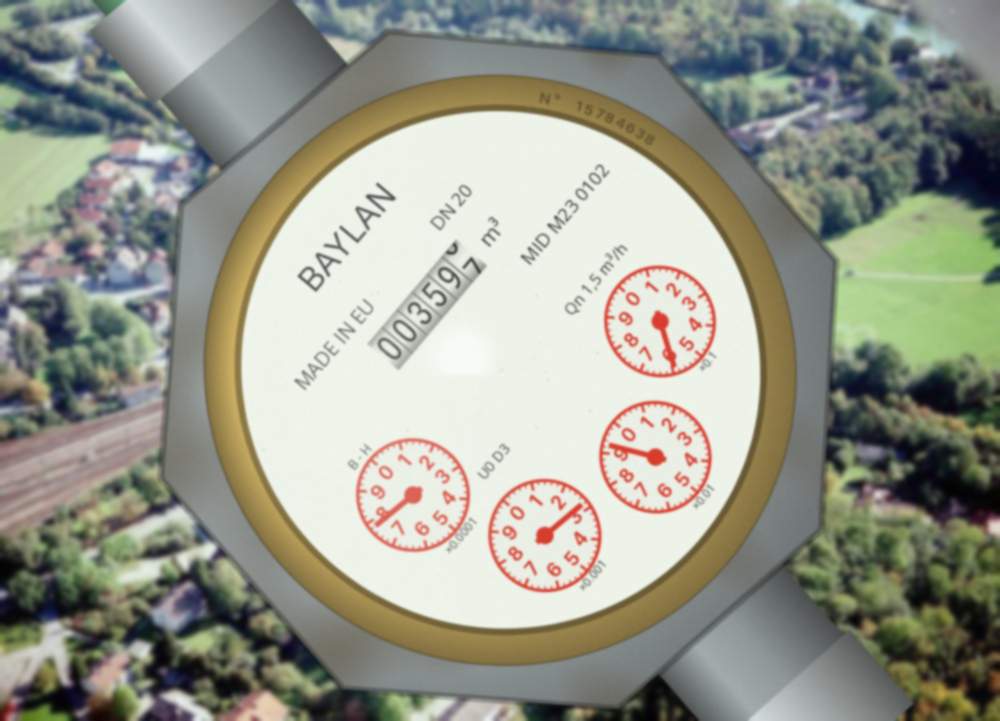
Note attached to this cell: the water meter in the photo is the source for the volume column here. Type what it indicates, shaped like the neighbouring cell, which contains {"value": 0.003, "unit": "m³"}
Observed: {"value": 3596.5927, "unit": "m³"}
